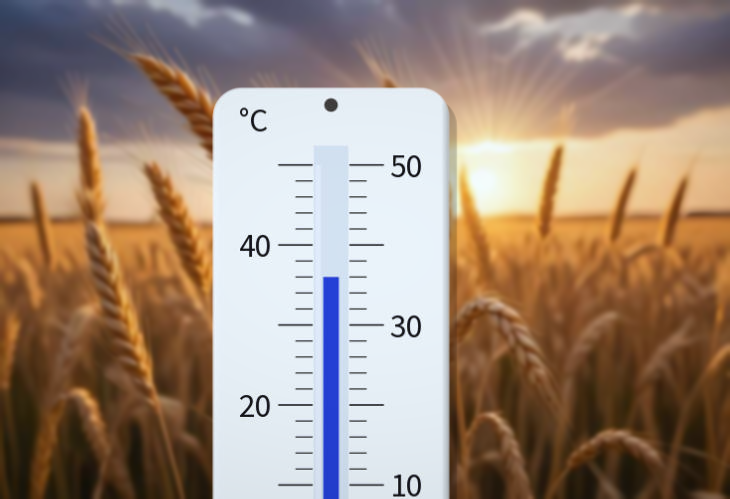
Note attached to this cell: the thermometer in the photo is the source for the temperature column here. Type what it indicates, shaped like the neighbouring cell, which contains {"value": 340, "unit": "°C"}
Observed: {"value": 36, "unit": "°C"}
